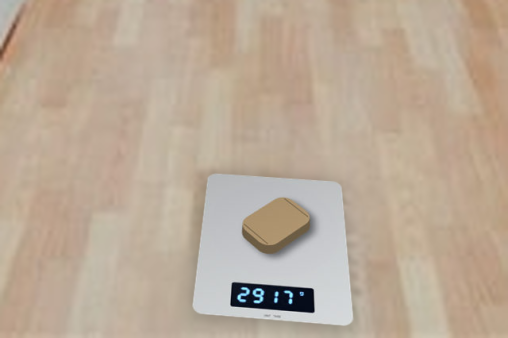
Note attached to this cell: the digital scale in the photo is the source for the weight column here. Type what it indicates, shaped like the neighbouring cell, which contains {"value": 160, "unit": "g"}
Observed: {"value": 2917, "unit": "g"}
